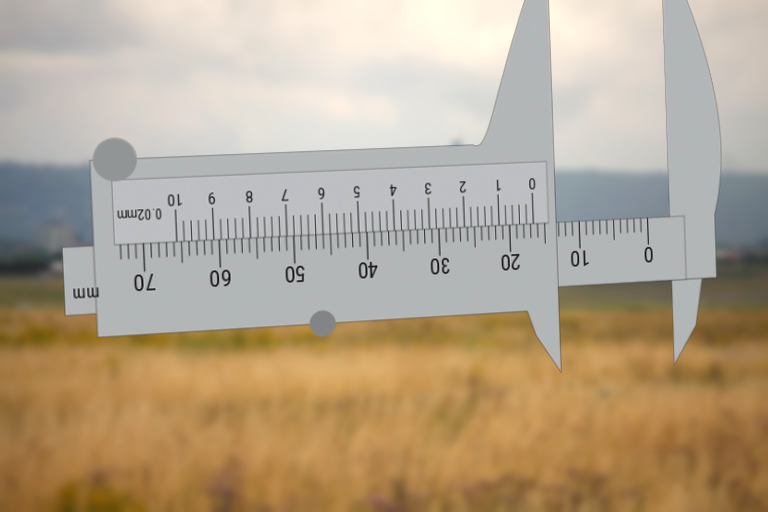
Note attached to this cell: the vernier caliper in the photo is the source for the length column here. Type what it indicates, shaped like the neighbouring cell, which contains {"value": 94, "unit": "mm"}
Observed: {"value": 16.6, "unit": "mm"}
